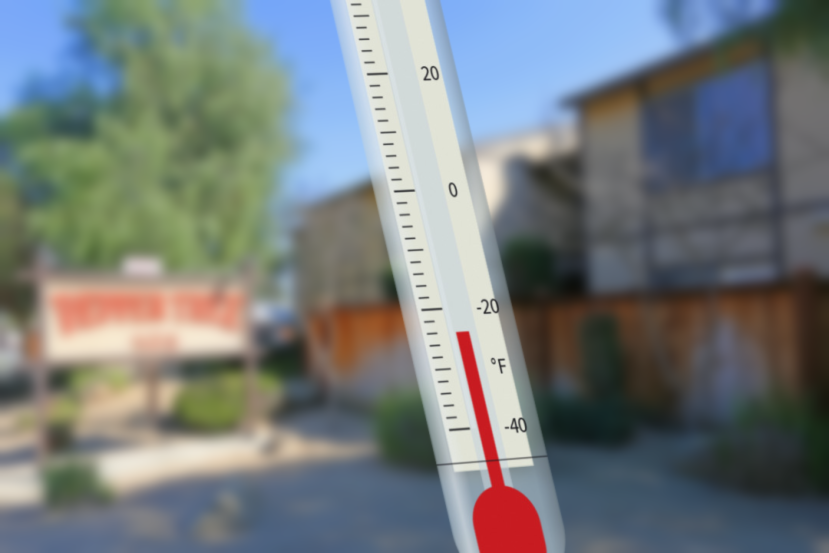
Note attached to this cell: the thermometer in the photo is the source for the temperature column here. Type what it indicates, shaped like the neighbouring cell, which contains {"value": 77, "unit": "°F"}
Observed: {"value": -24, "unit": "°F"}
